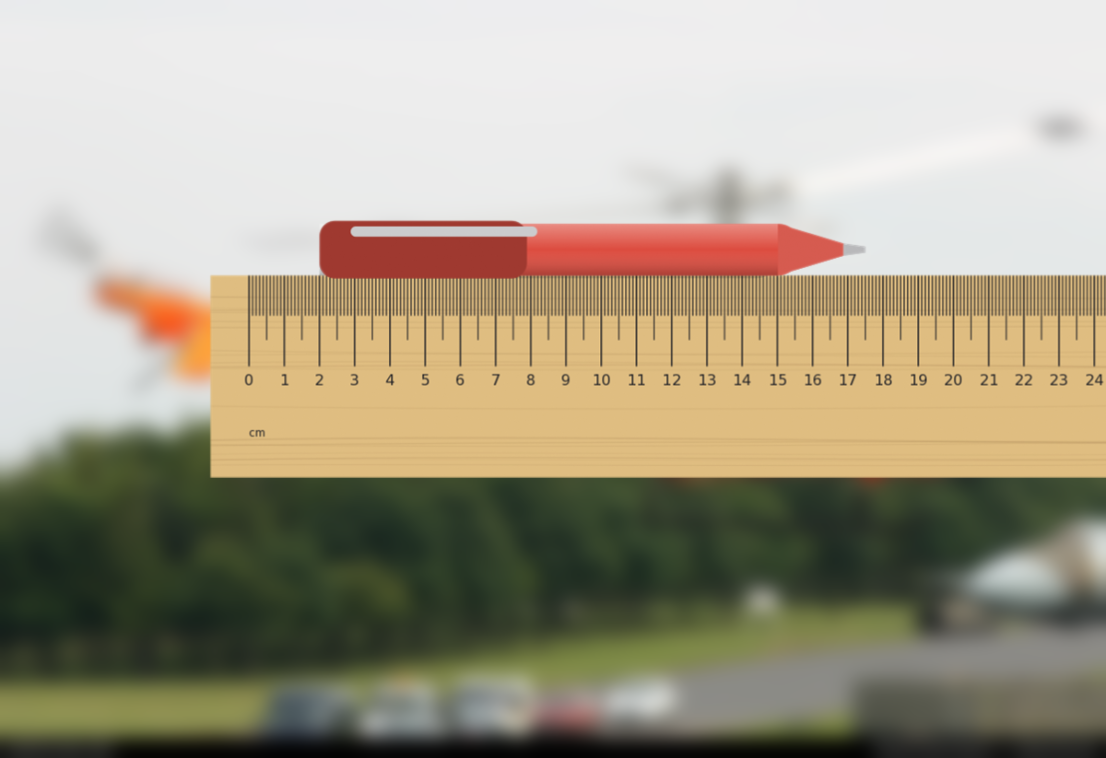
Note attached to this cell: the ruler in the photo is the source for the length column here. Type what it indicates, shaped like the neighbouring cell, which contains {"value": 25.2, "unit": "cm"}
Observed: {"value": 15.5, "unit": "cm"}
